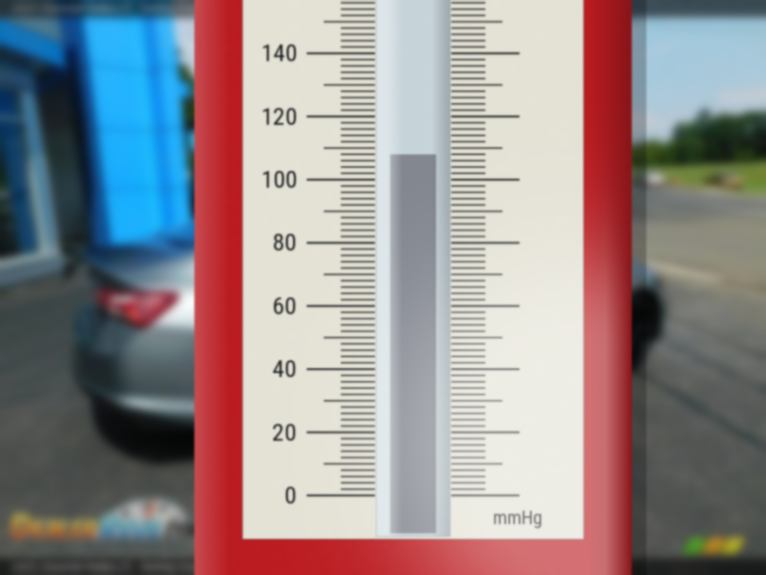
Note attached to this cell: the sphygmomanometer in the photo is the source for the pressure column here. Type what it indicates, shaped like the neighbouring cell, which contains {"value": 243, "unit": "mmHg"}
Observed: {"value": 108, "unit": "mmHg"}
